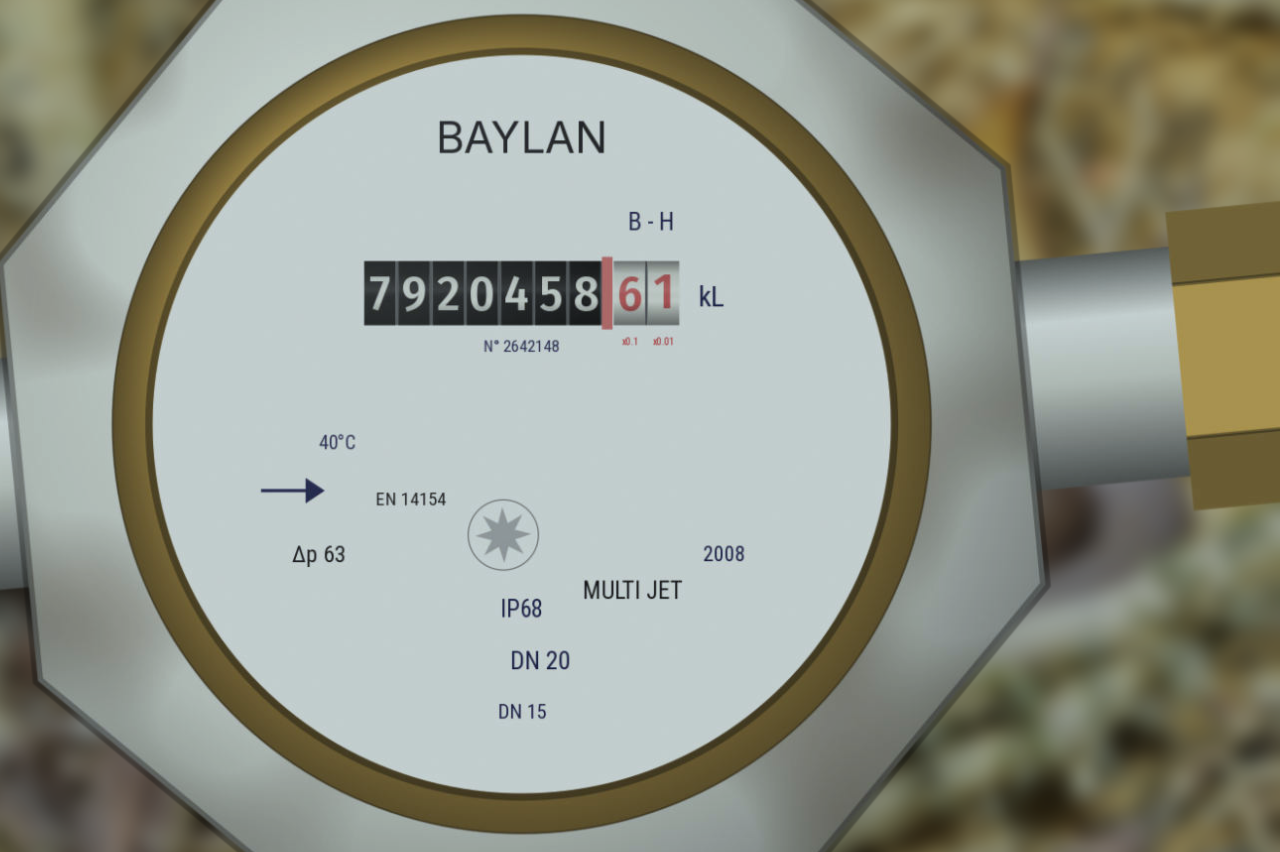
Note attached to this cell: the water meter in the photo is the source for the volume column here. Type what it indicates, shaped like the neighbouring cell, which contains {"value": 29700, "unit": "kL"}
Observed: {"value": 7920458.61, "unit": "kL"}
